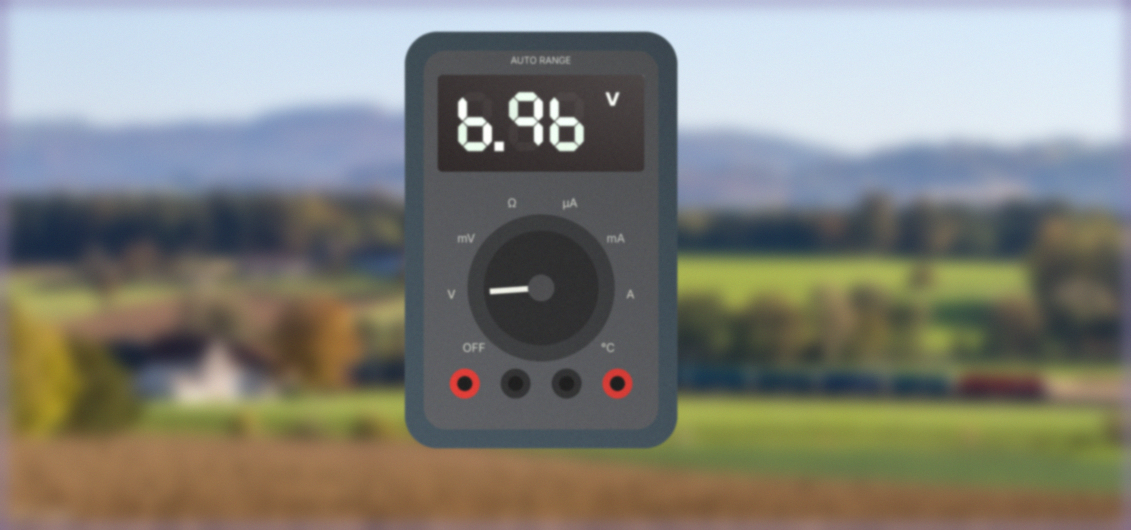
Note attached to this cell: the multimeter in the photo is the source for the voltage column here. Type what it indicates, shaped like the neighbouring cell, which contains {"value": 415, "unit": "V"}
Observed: {"value": 6.96, "unit": "V"}
